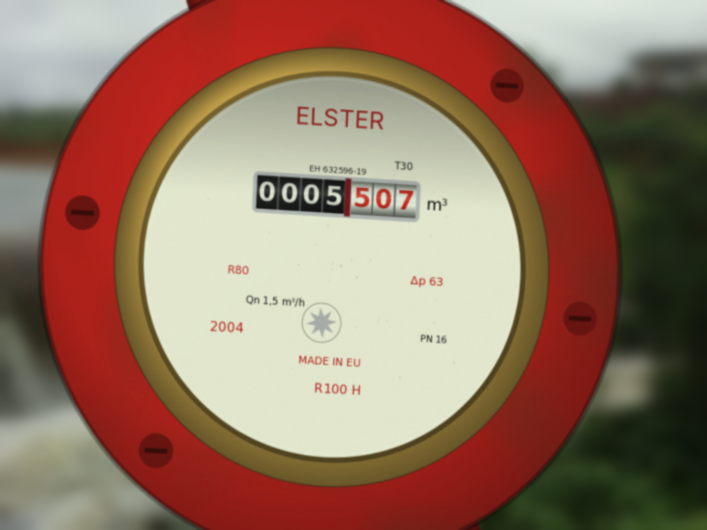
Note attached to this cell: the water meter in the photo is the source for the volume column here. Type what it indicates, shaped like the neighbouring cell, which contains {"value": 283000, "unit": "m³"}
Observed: {"value": 5.507, "unit": "m³"}
